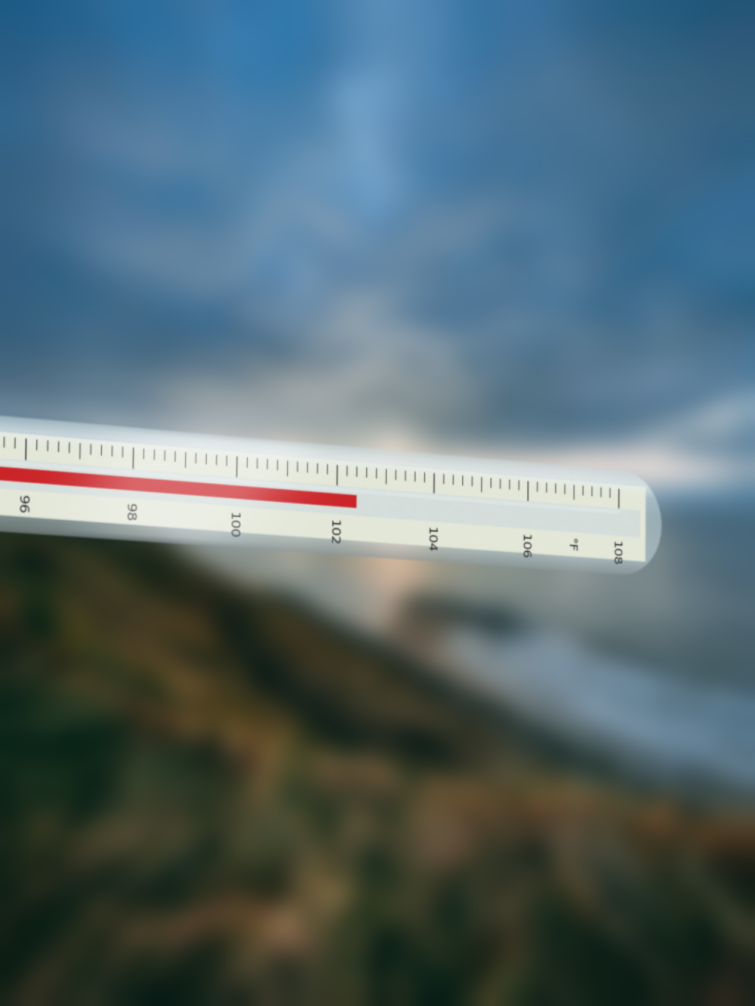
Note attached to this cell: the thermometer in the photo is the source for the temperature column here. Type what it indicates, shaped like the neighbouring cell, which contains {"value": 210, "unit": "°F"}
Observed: {"value": 102.4, "unit": "°F"}
